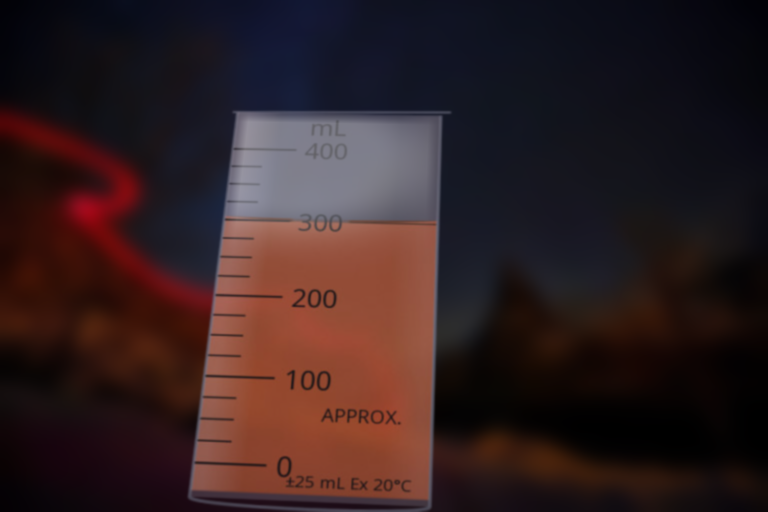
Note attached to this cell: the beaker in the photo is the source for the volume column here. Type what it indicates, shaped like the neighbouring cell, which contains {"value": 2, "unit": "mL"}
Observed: {"value": 300, "unit": "mL"}
